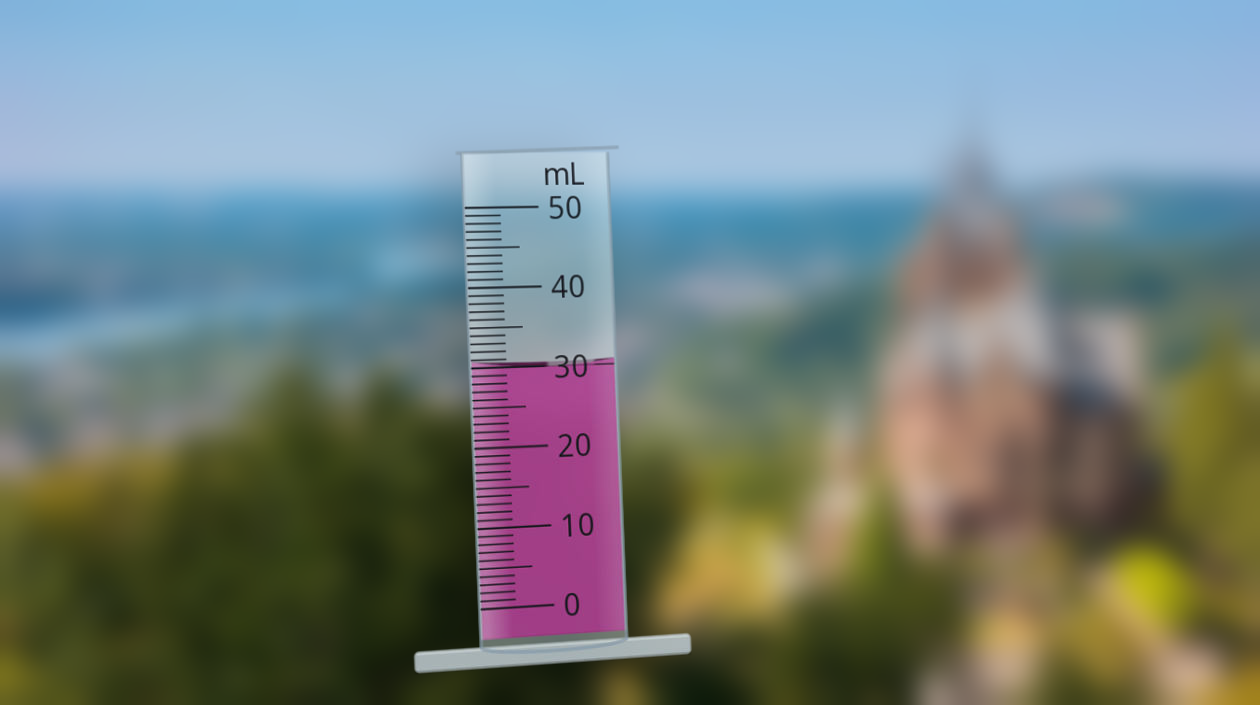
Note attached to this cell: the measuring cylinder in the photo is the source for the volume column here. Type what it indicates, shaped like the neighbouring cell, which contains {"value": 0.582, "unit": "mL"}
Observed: {"value": 30, "unit": "mL"}
